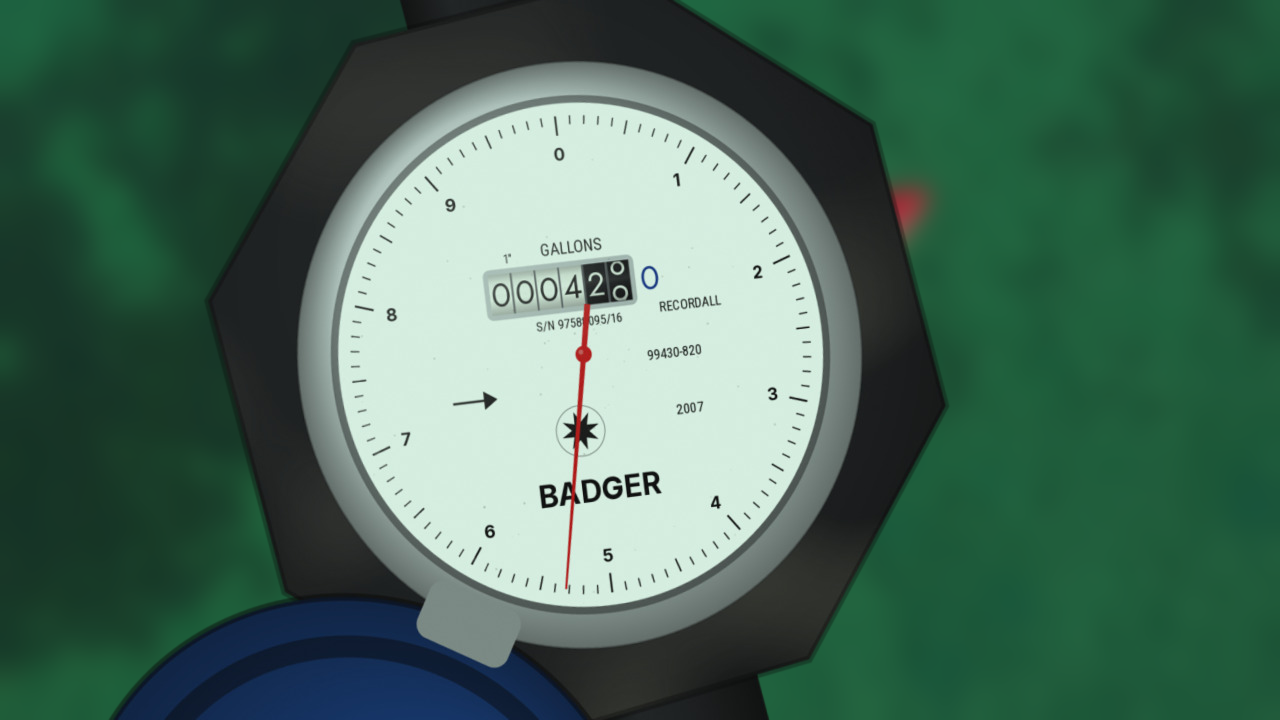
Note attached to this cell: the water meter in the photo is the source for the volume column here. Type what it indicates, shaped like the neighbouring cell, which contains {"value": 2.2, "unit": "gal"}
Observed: {"value": 4285.3, "unit": "gal"}
